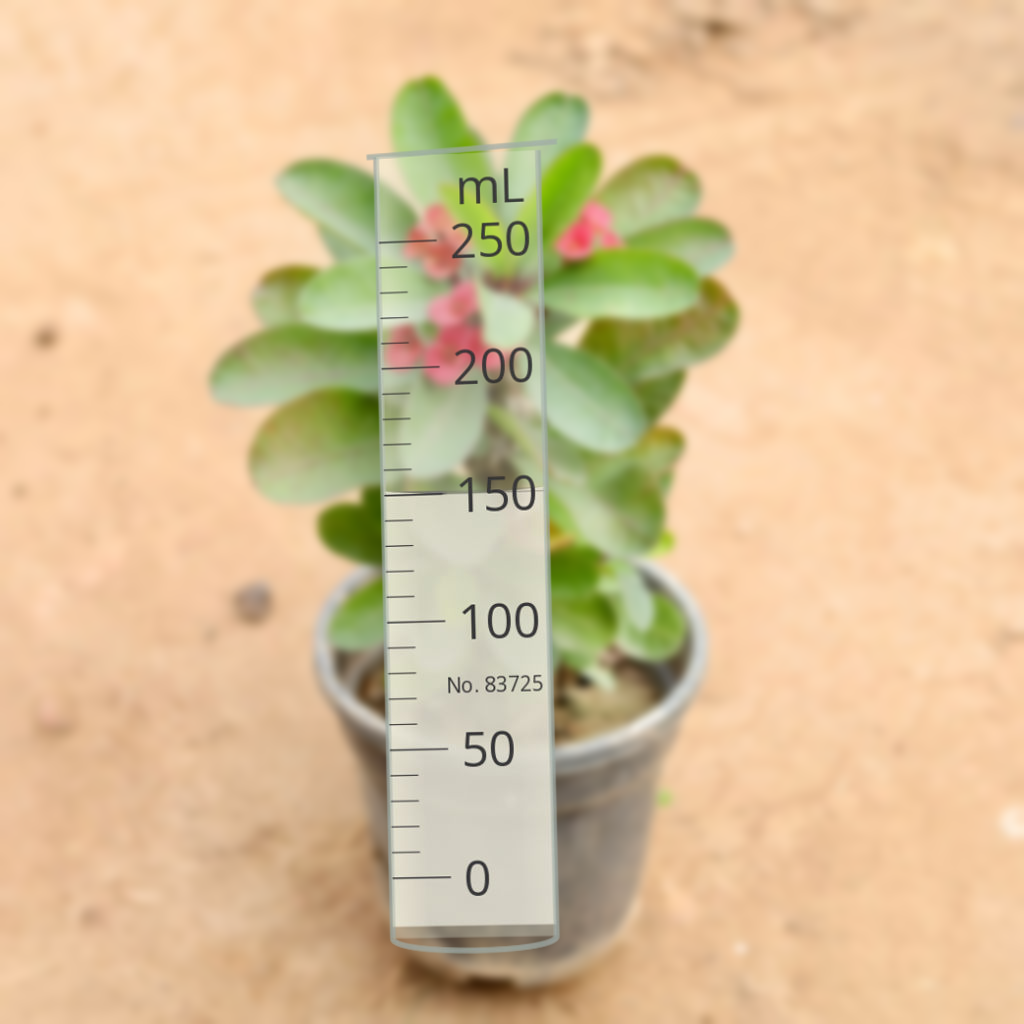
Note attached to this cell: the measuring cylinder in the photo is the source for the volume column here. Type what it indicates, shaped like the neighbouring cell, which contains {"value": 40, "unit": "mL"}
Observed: {"value": 150, "unit": "mL"}
